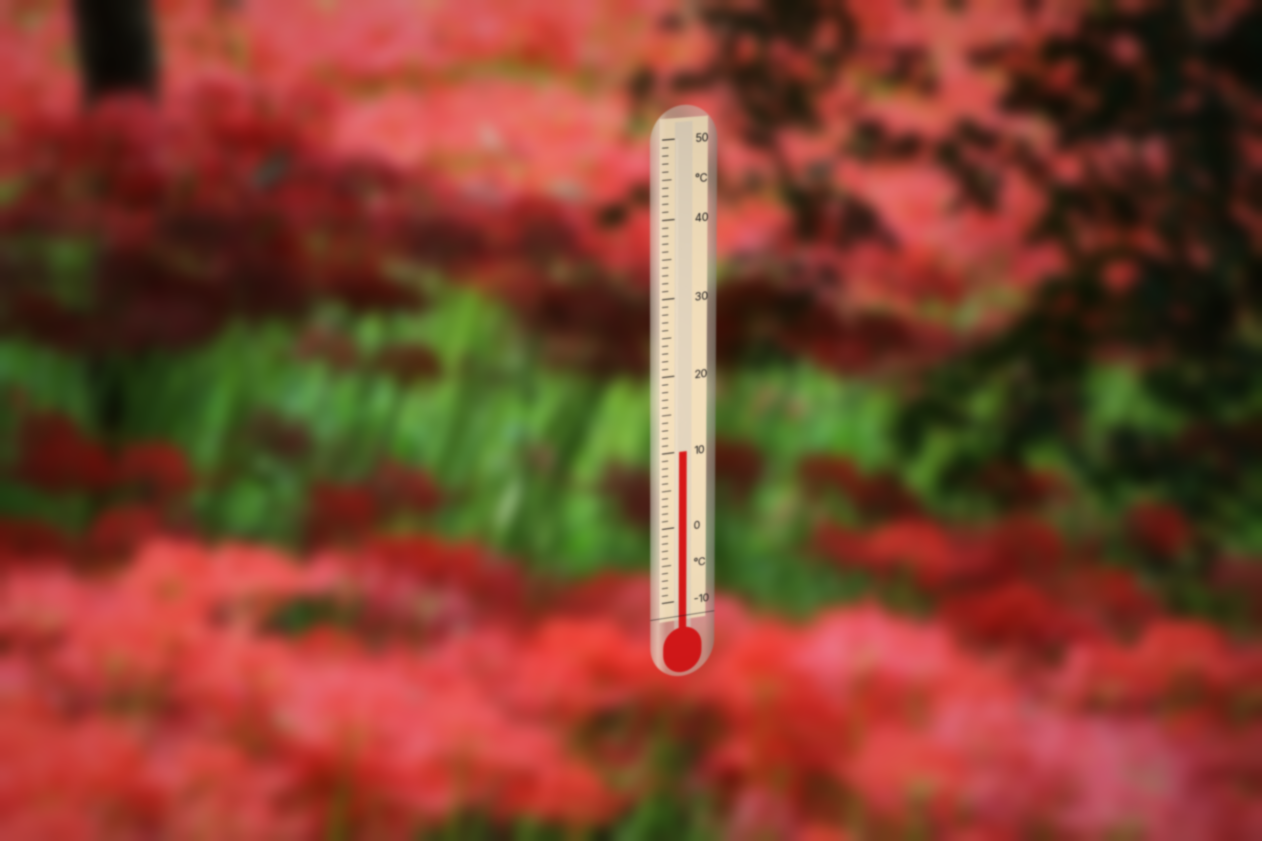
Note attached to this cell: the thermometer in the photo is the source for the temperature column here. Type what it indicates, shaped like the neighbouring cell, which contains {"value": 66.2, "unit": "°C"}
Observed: {"value": 10, "unit": "°C"}
